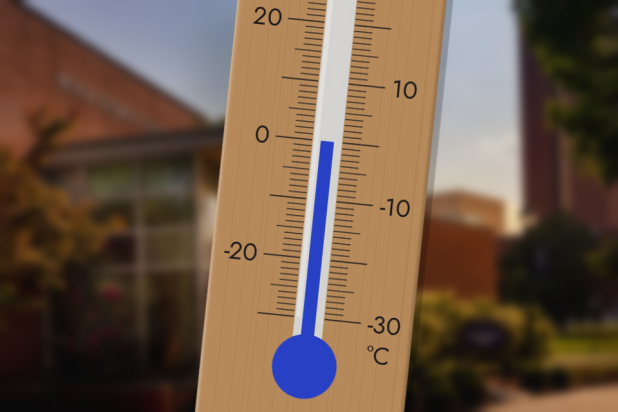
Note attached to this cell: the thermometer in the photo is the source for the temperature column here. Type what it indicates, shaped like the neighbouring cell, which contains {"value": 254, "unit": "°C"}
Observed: {"value": 0, "unit": "°C"}
